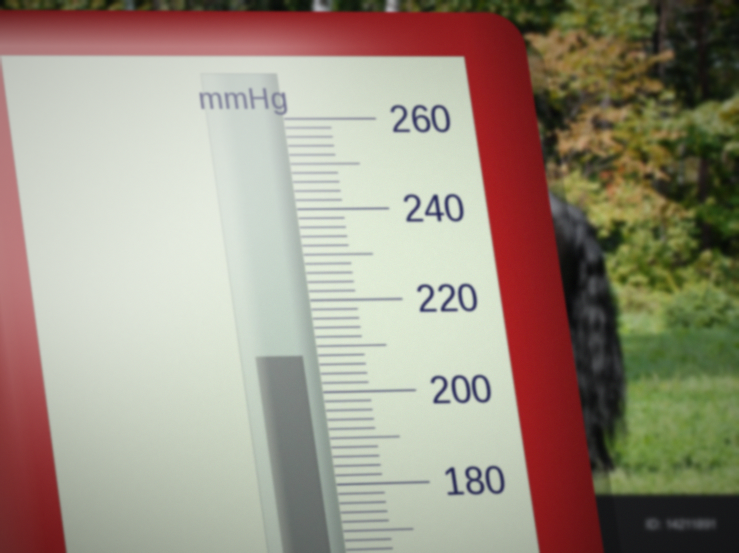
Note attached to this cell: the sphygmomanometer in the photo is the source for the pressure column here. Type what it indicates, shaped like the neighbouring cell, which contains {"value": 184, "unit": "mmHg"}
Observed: {"value": 208, "unit": "mmHg"}
